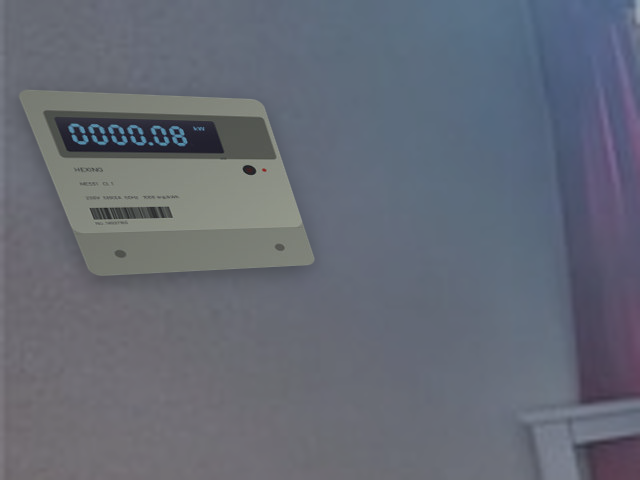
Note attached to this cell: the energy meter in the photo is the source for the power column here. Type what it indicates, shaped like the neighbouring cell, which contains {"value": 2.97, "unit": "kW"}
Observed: {"value": 0.08, "unit": "kW"}
